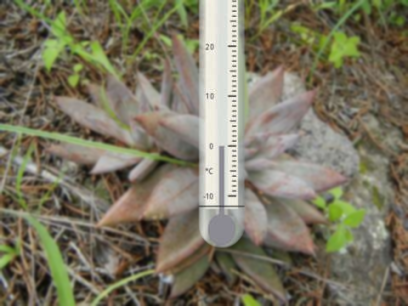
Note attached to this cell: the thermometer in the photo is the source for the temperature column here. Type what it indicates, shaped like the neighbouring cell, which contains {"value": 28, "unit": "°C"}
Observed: {"value": 0, "unit": "°C"}
